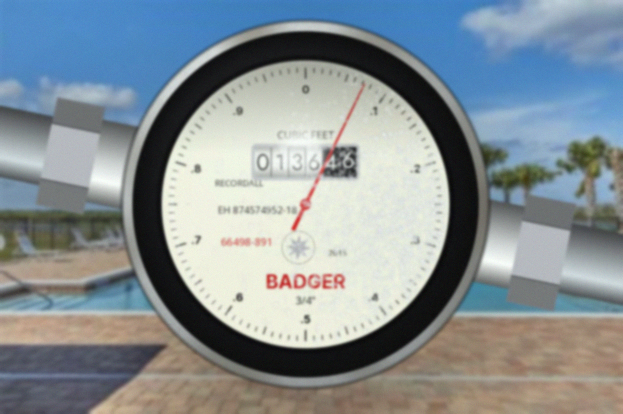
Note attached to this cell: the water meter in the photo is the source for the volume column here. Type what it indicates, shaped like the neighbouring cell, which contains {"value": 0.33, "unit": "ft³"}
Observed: {"value": 13646.07, "unit": "ft³"}
